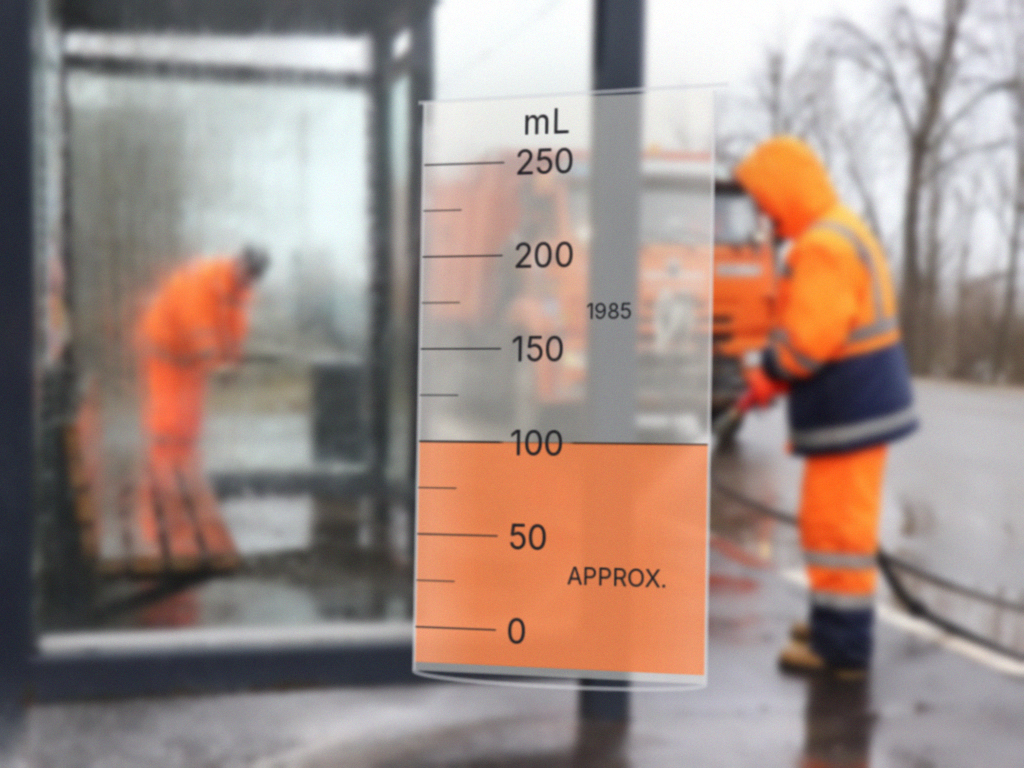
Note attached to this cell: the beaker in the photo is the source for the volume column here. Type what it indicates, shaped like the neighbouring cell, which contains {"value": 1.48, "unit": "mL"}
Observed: {"value": 100, "unit": "mL"}
